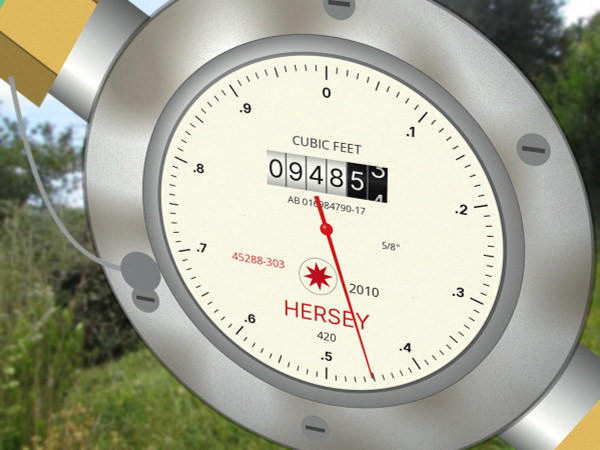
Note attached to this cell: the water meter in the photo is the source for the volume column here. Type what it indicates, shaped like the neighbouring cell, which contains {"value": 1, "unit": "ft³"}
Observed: {"value": 94853.45, "unit": "ft³"}
